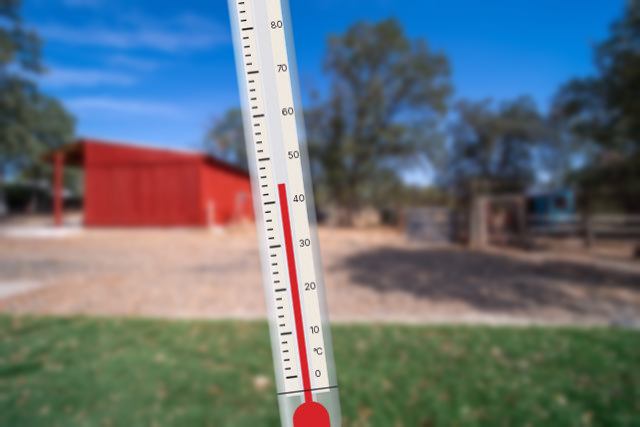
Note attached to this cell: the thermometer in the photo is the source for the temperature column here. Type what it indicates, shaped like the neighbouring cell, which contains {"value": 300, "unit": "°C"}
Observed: {"value": 44, "unit": "°C"}
